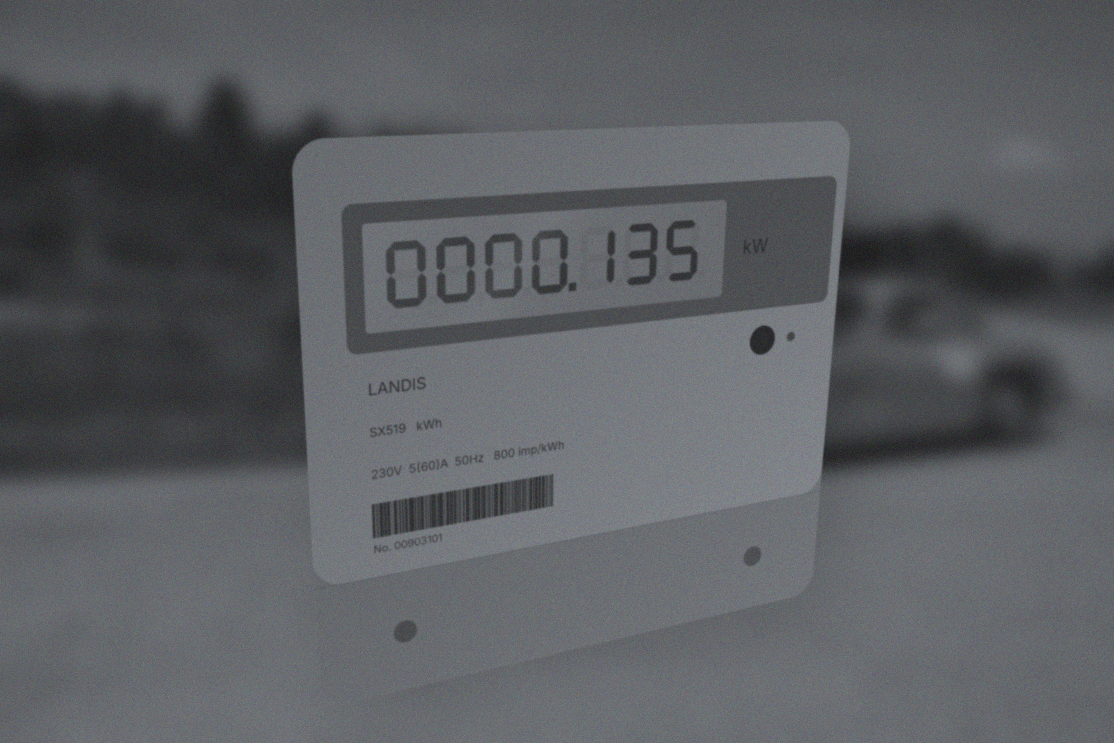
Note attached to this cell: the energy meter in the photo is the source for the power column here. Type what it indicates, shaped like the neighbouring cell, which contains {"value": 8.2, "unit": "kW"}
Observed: {"value": 0.135, "unit": "kW"}
